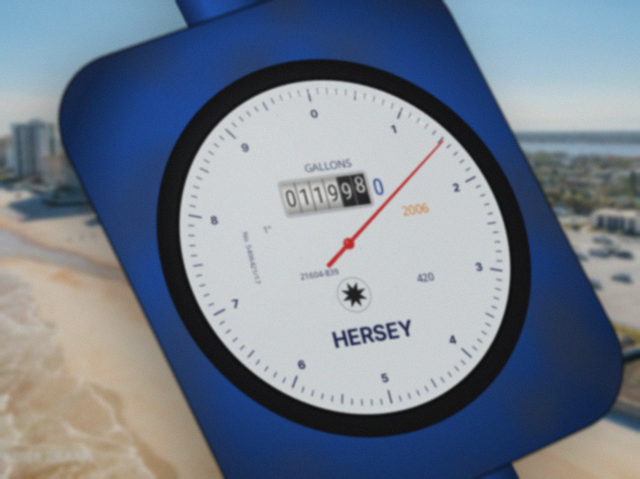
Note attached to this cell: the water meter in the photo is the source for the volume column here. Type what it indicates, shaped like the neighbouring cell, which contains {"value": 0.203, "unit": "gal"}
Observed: {"value": 119981.5, "unit": "gal"}
